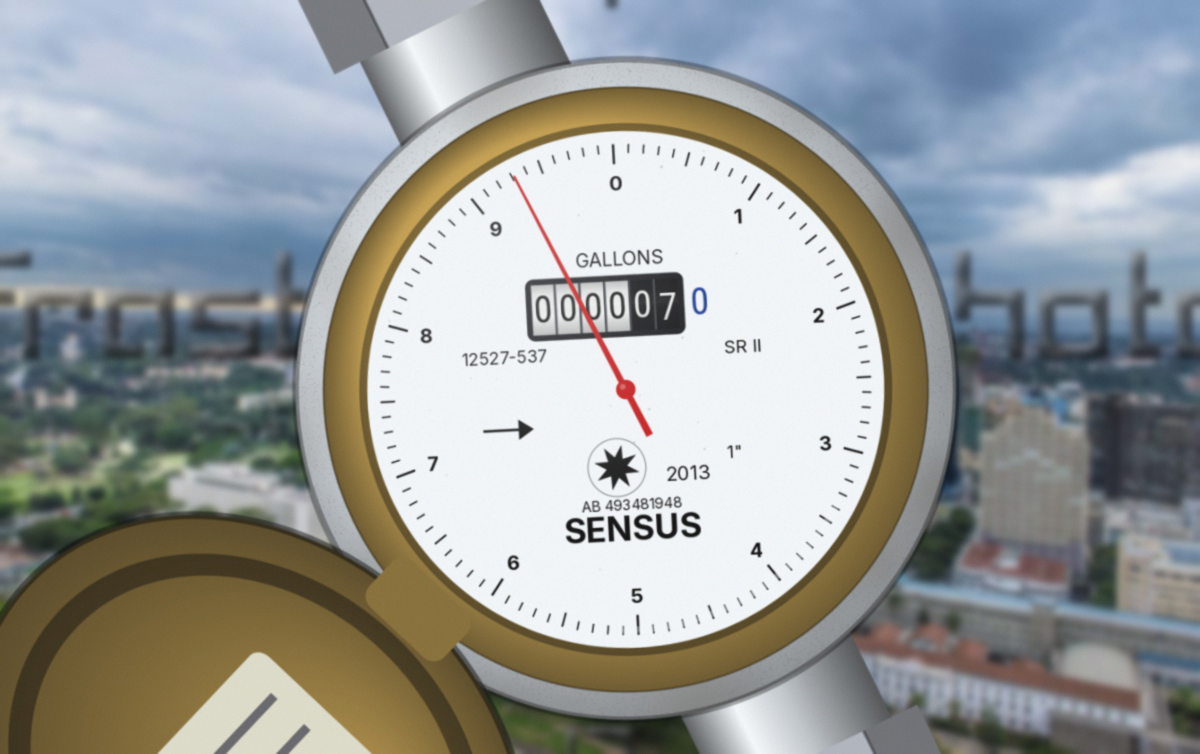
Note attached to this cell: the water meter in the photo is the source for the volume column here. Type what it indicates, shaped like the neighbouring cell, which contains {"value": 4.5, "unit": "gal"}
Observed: {"value": 69.3, "unit": "gal"}
